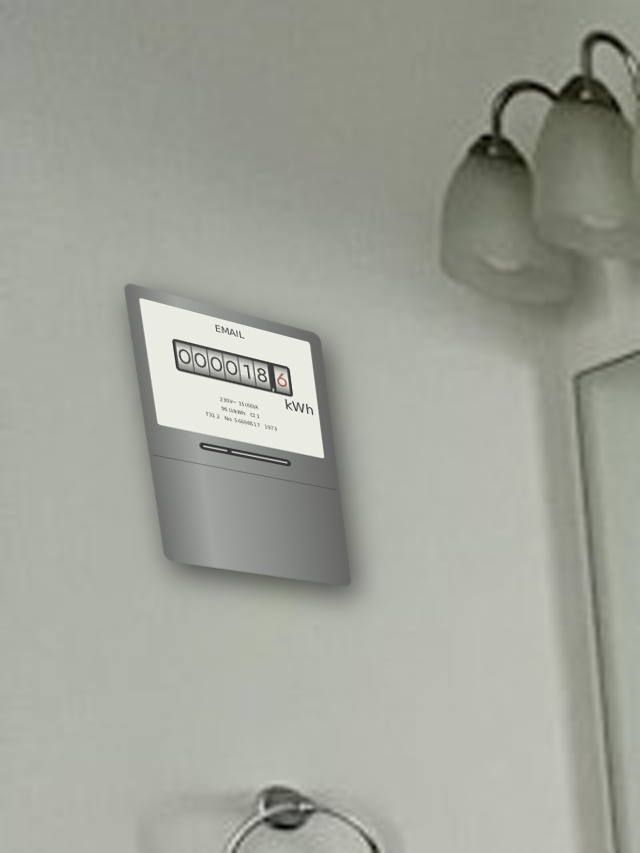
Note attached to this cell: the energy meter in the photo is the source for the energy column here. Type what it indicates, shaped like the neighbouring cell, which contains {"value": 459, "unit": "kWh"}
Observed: {"value": 18.6, "unit": "kWh"}
